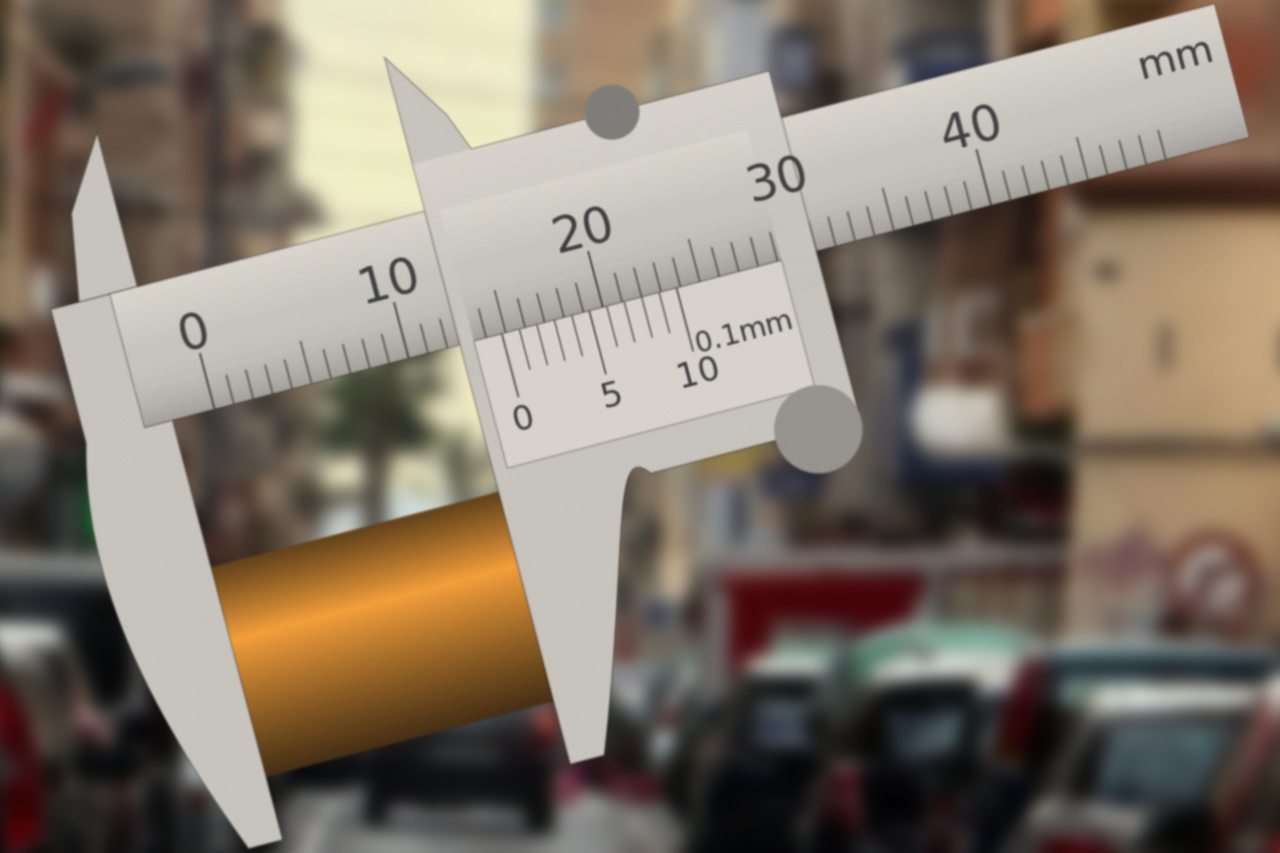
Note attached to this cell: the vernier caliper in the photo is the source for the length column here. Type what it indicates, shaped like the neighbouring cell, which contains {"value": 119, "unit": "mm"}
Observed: {"value": 14.8, "unit": "mm"}
